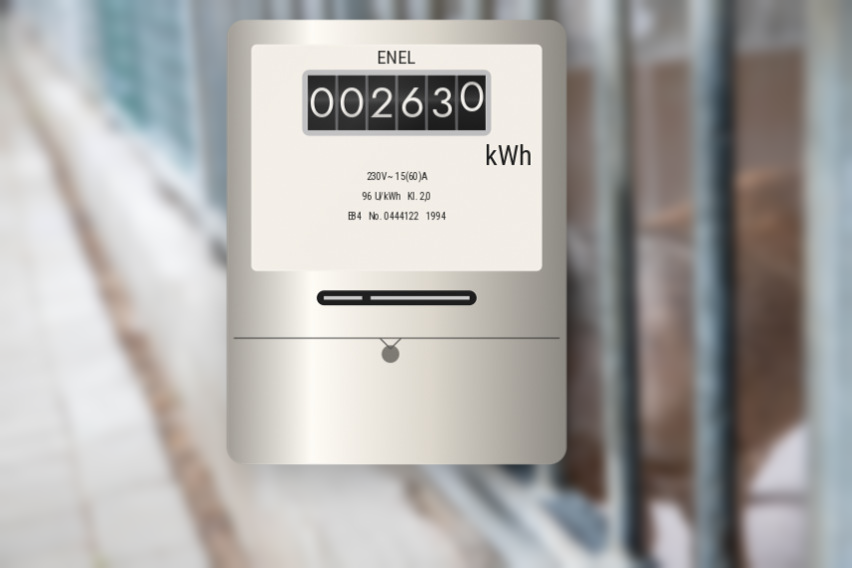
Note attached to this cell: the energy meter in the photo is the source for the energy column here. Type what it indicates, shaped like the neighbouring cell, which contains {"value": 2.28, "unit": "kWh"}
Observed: {"value": 2630, "unit": "kWh"}
